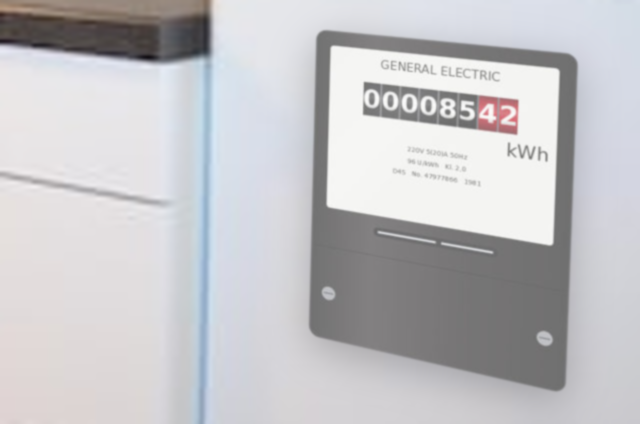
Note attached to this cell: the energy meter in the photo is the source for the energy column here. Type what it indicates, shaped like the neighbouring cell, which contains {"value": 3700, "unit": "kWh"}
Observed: {"value": 85.42, "unit": "kWh"}
